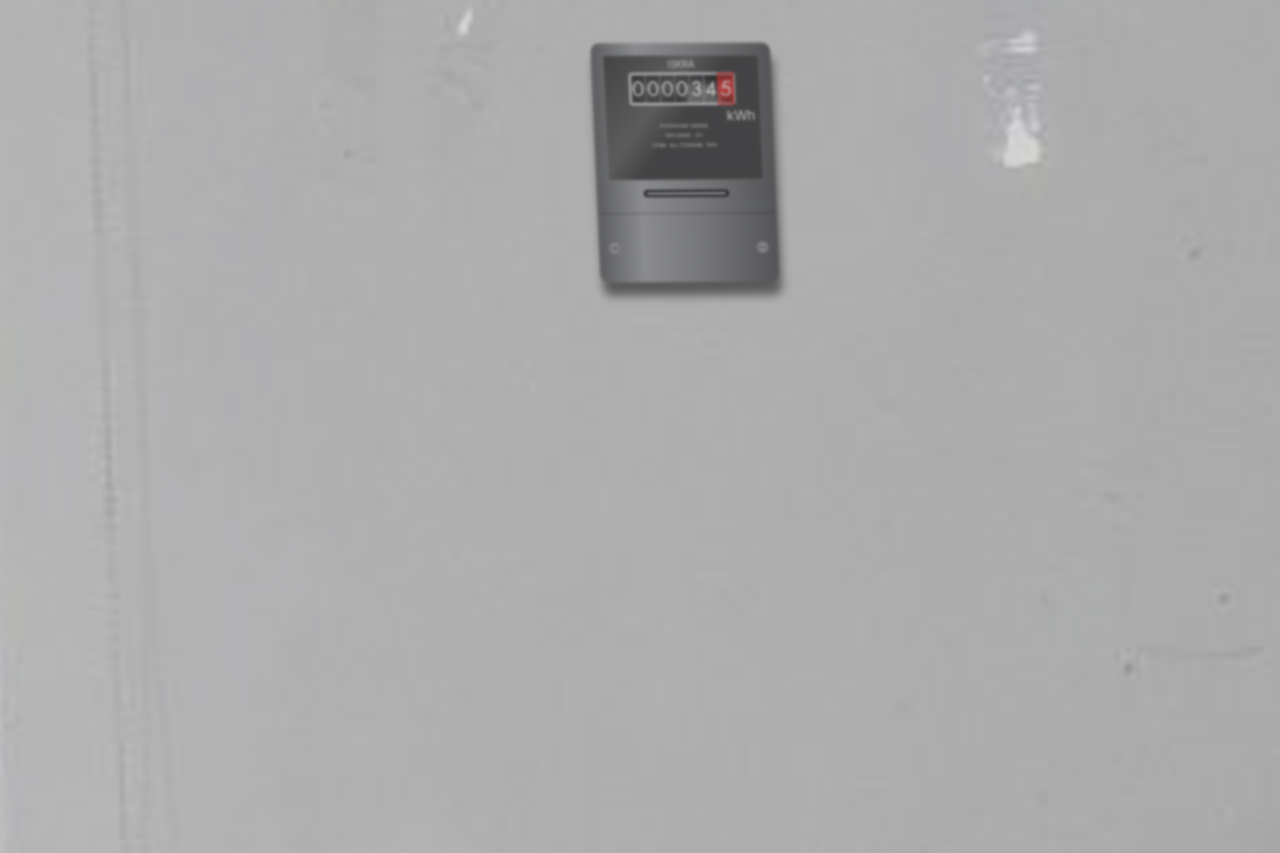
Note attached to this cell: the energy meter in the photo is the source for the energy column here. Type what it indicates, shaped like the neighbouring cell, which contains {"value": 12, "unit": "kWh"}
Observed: {"value": 34.5, "unit": "kWh"}
